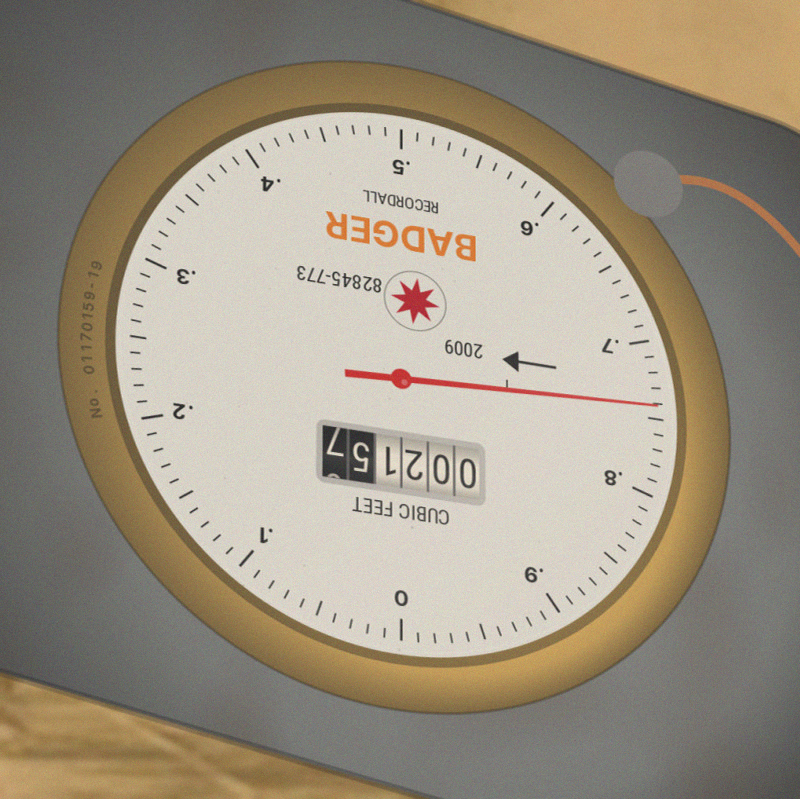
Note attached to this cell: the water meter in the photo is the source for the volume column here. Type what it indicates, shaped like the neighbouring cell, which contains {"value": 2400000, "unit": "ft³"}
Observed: {"value": 2156.74, "unit": "ft³"}
